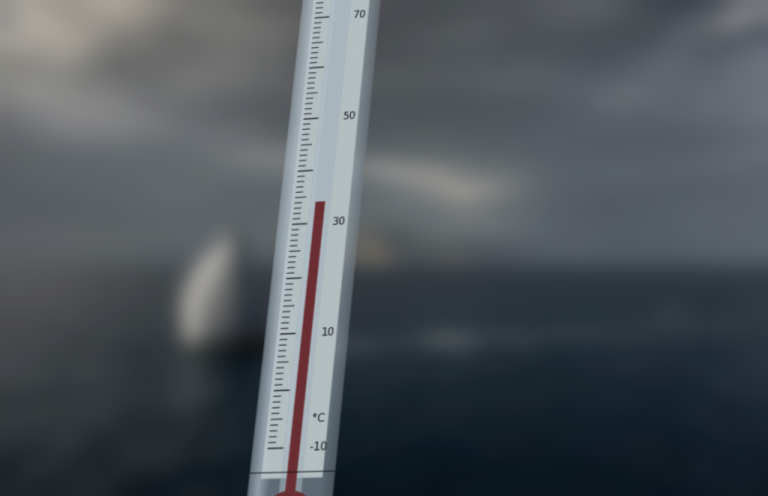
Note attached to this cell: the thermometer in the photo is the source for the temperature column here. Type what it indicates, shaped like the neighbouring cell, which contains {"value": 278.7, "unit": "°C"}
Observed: {"value": 34, "unit": "°C"}
